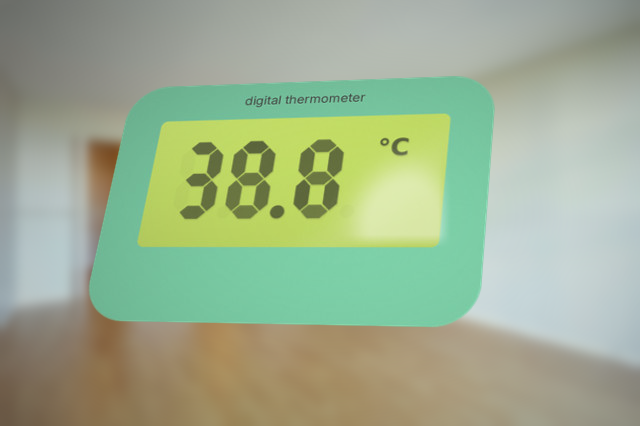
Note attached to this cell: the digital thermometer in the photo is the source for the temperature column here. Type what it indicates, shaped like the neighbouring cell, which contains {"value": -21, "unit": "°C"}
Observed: {"value": 38.8, "unit": "°C"}
